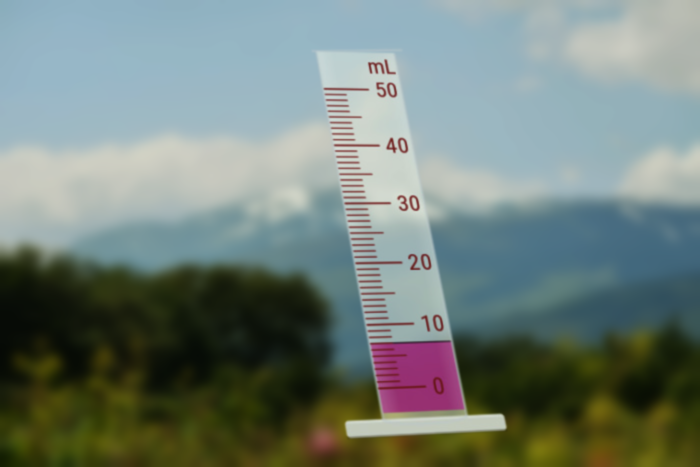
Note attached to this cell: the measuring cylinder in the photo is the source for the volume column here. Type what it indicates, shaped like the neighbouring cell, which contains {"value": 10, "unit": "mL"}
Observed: {"value": 7, "unit": "mL"}
